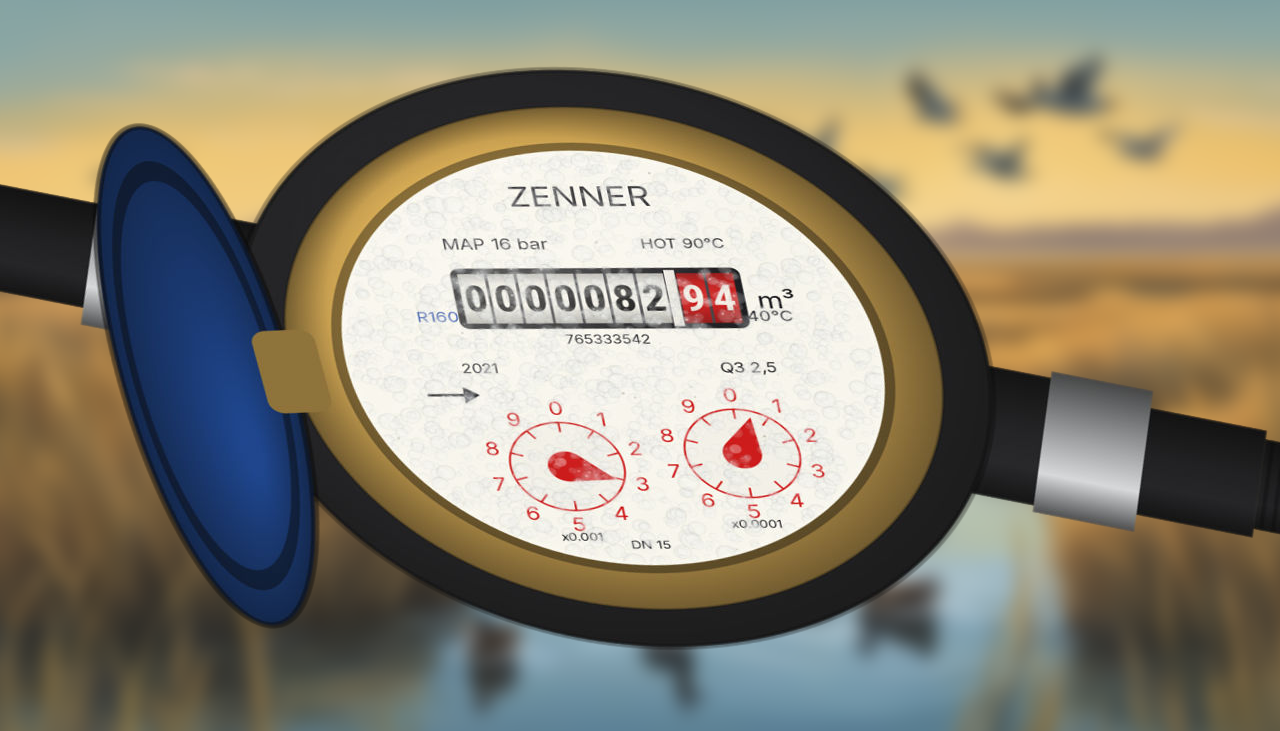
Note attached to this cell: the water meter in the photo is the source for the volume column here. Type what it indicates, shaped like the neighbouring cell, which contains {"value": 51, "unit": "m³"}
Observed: {"value": 82.9430, "unit": "m³"}
